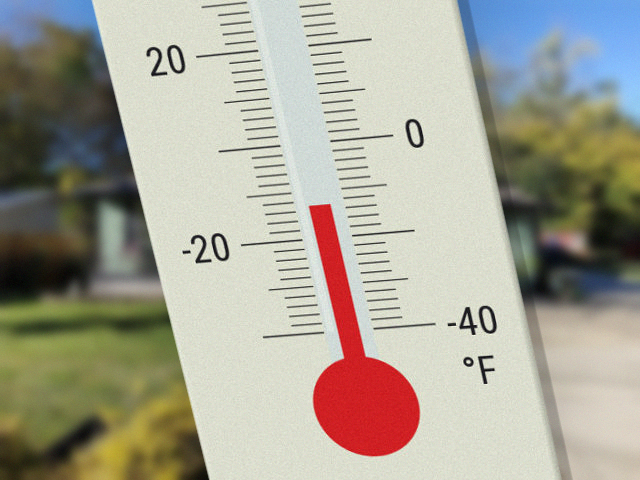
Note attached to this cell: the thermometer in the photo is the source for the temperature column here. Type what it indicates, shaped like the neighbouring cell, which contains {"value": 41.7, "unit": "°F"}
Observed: {"value": -13, "unit": "°F"}
